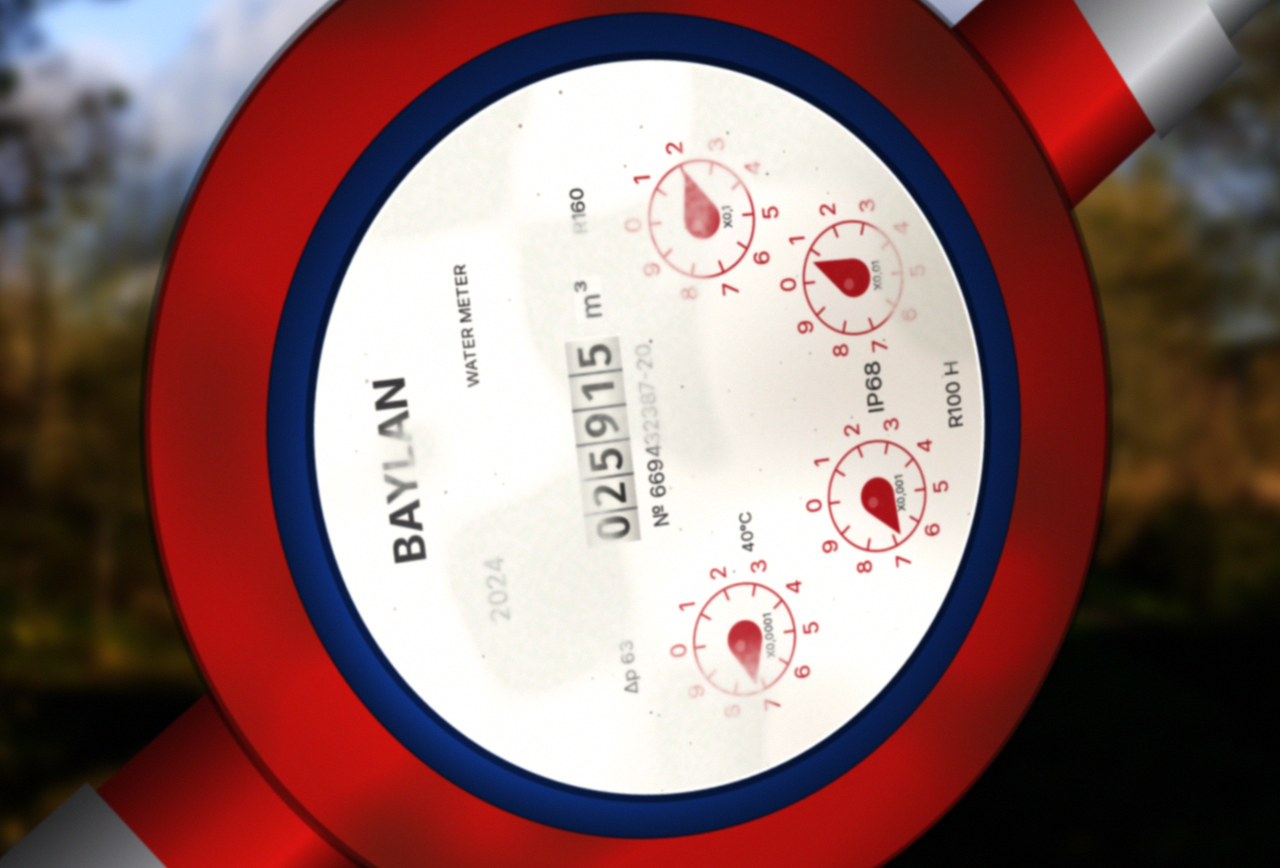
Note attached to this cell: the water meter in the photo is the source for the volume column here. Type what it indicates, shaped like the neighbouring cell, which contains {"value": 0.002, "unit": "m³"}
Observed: {"value": 25915.2067, "unit": "m³"}
